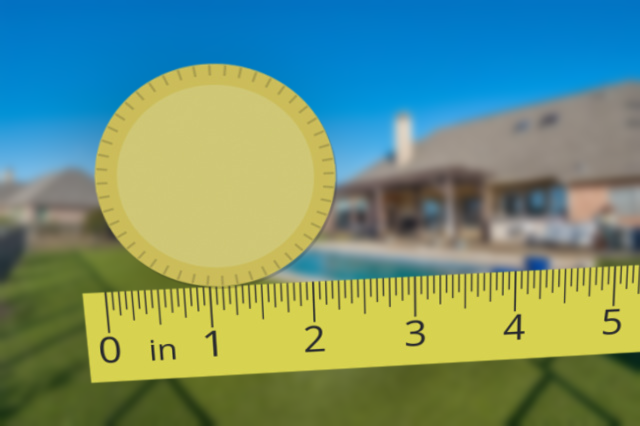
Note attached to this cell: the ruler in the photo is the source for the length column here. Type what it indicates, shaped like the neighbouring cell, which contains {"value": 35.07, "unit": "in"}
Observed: {"value": 2.25, "unit": "in"}
